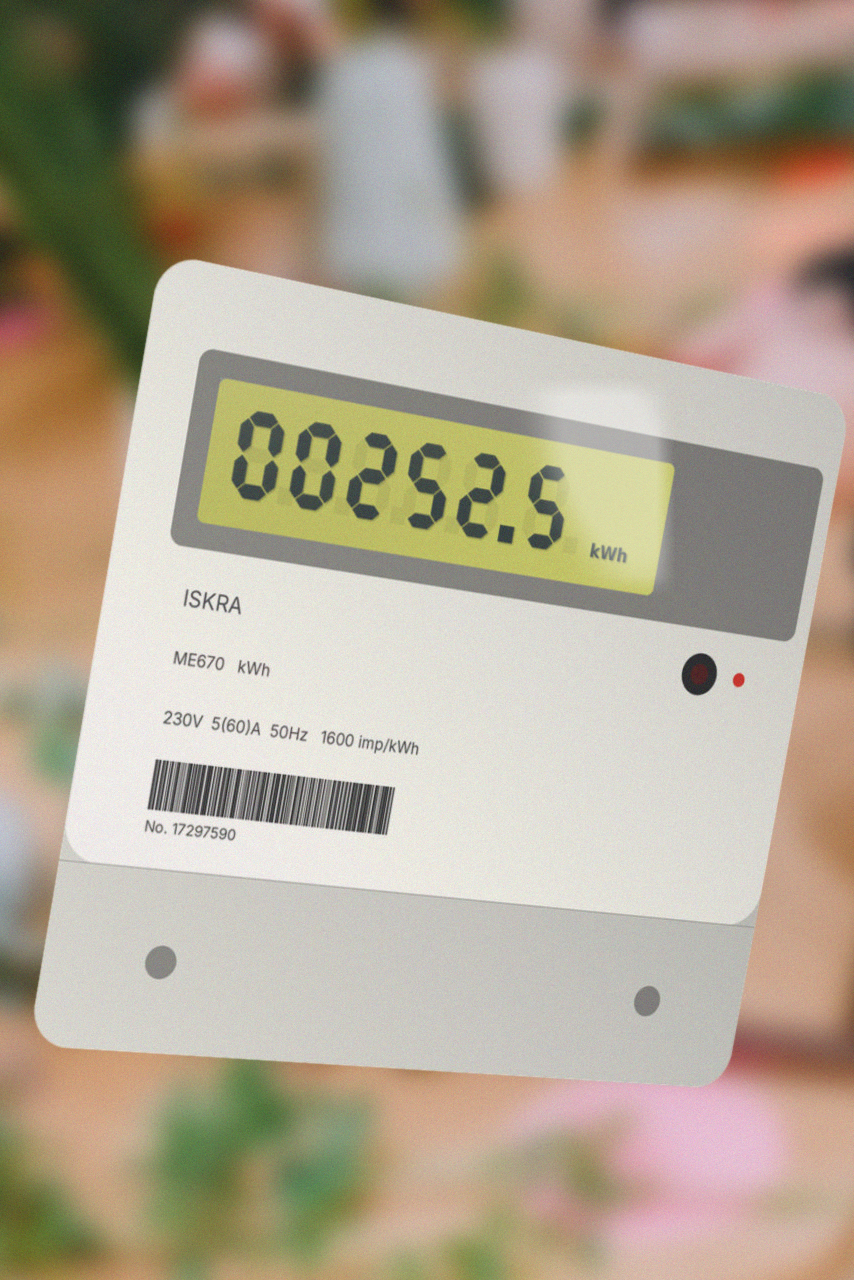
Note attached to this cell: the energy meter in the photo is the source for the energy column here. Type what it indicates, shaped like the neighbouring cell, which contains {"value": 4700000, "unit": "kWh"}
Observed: {"value": 252.5, "unit": "kWh"}
